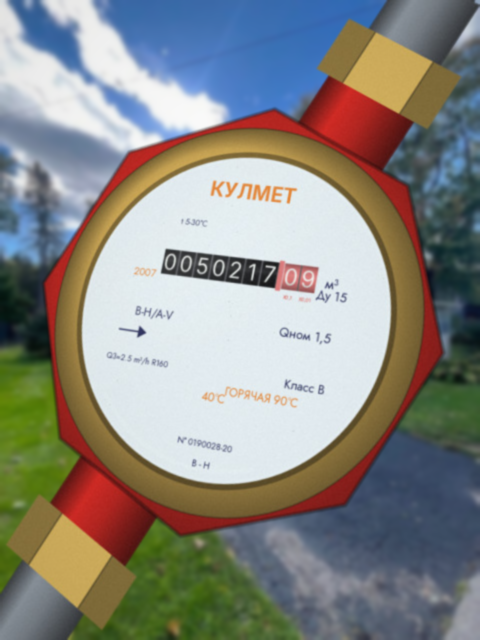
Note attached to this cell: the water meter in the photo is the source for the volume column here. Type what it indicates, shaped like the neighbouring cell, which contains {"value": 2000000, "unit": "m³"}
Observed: {"value": 50217.09, "unit": "m³"}
